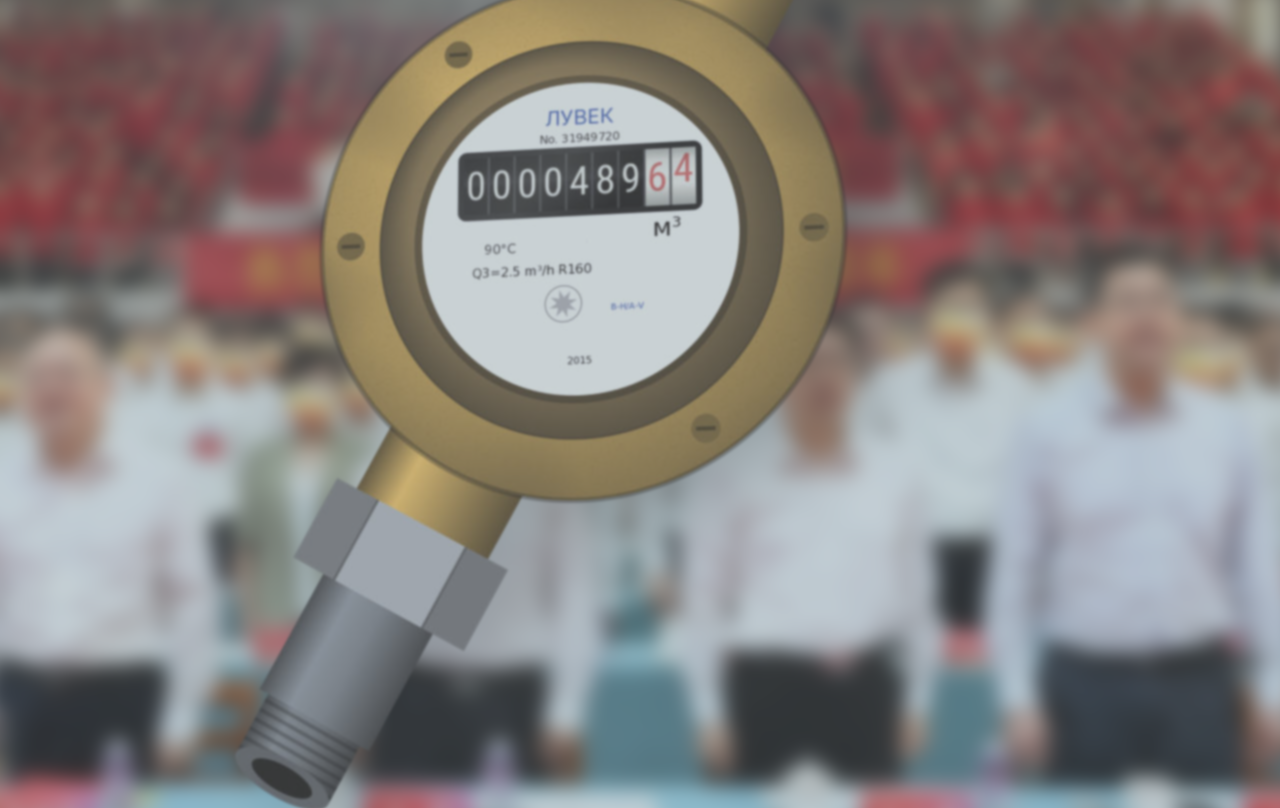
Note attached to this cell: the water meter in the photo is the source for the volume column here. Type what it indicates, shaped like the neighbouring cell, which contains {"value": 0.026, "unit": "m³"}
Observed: {"value": 489.64, "unit": "m³"}
